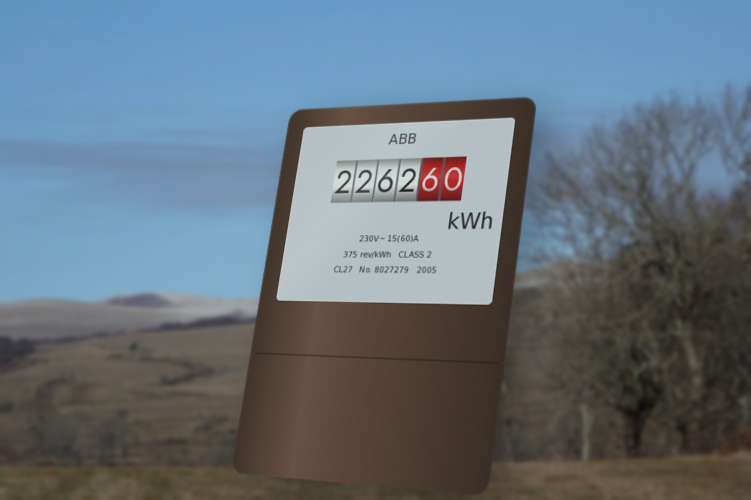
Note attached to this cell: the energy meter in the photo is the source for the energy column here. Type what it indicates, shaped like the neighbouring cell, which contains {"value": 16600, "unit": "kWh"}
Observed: {"value": 2262.60, "unit": "kWh"}
